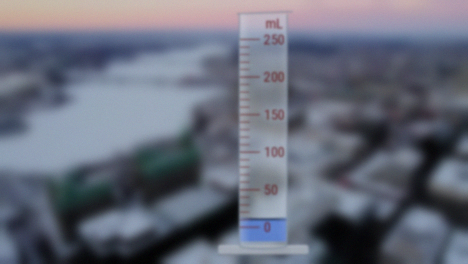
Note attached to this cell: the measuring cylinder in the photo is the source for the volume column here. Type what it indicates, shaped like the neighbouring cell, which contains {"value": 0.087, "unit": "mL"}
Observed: {"value": 10, "unit": "mL"}
